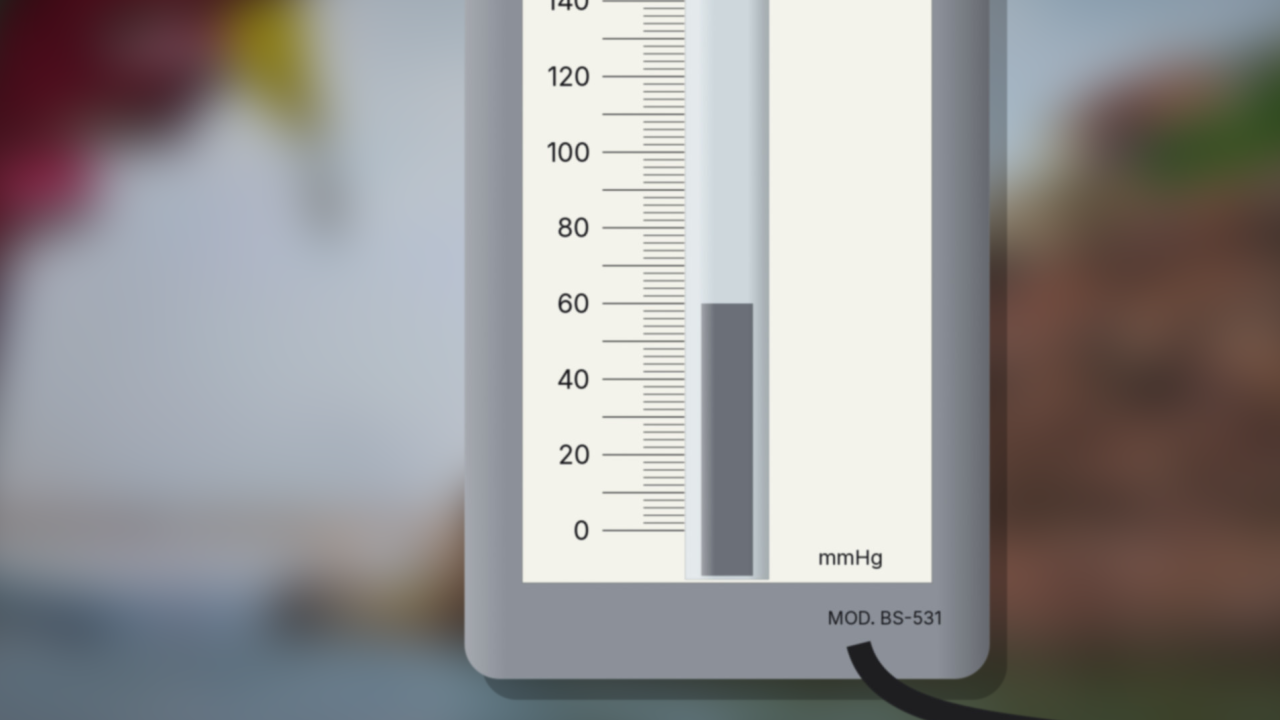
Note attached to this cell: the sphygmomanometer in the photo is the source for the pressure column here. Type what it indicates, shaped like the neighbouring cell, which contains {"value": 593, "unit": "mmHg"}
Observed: {"value": 60, "unit": "mmHg"}
